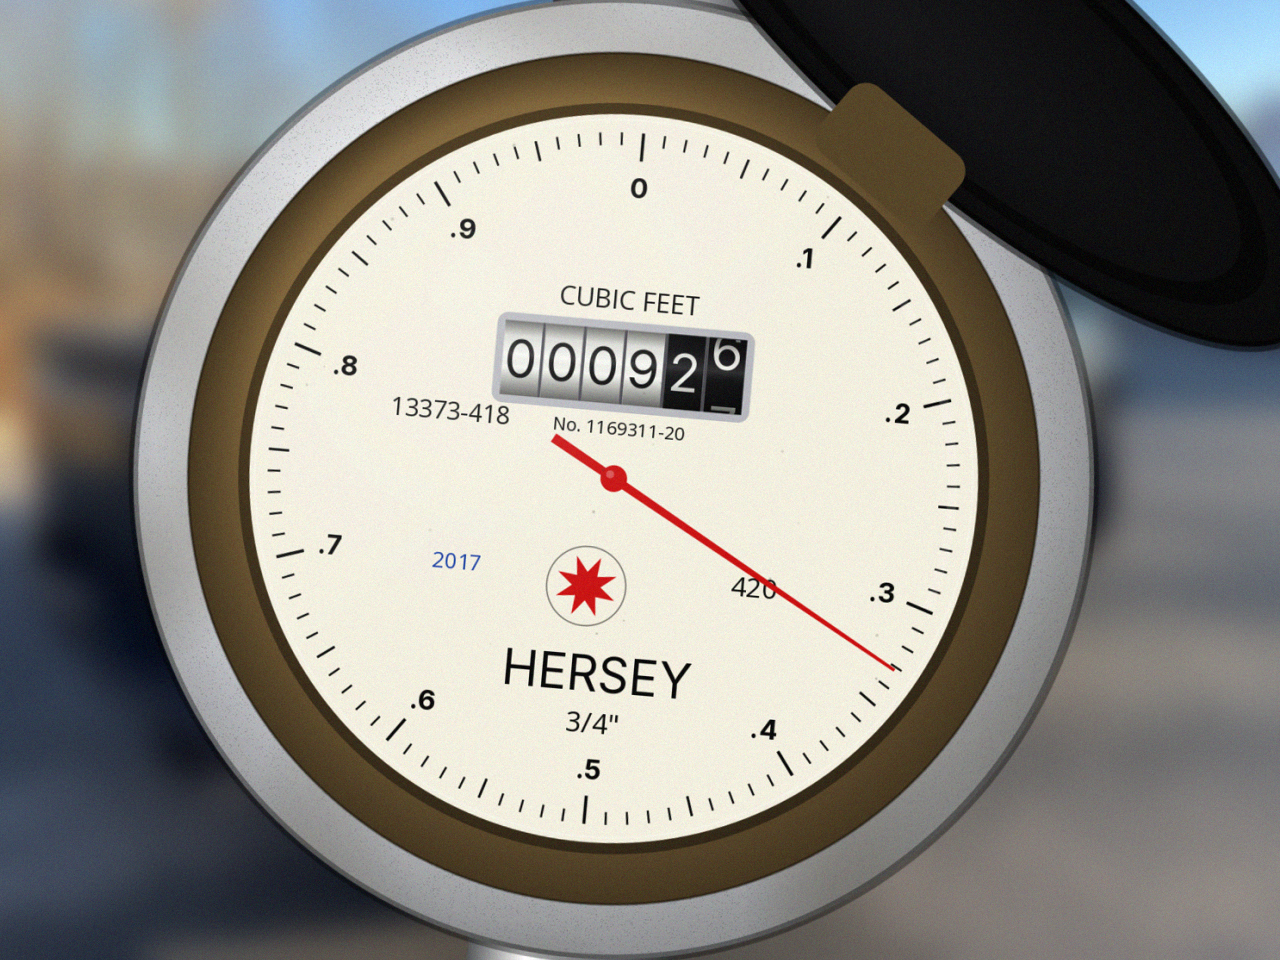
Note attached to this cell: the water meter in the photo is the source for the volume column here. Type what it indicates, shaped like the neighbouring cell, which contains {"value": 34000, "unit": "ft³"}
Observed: {"value": 926.33, "unit": "ft³"}
